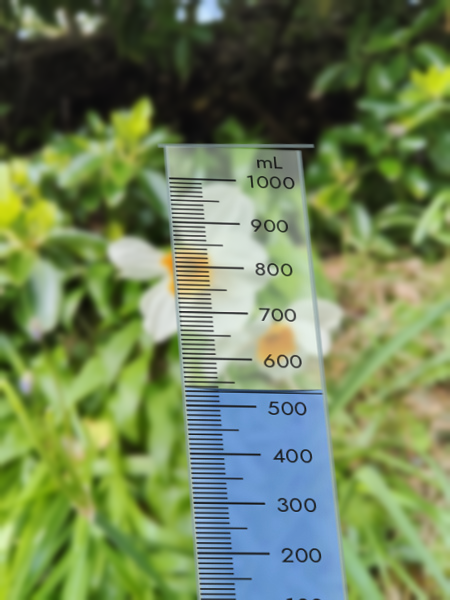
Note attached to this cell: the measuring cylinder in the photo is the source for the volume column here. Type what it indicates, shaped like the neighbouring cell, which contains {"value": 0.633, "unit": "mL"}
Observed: {"value": 530, "unit": "mL"}
